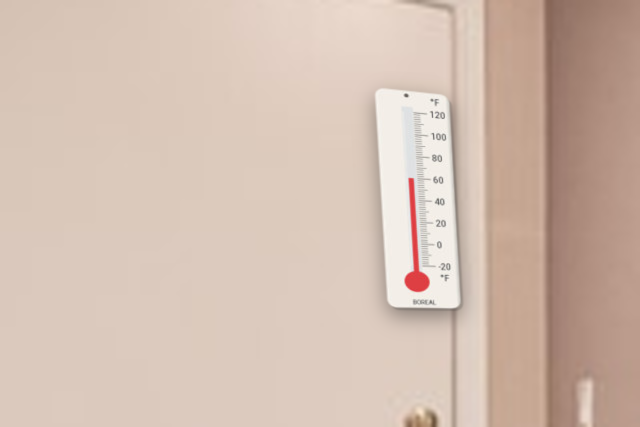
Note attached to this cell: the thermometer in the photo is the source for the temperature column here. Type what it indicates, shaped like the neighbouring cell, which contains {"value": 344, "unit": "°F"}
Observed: {"value": 60, "unit": "°F"}
